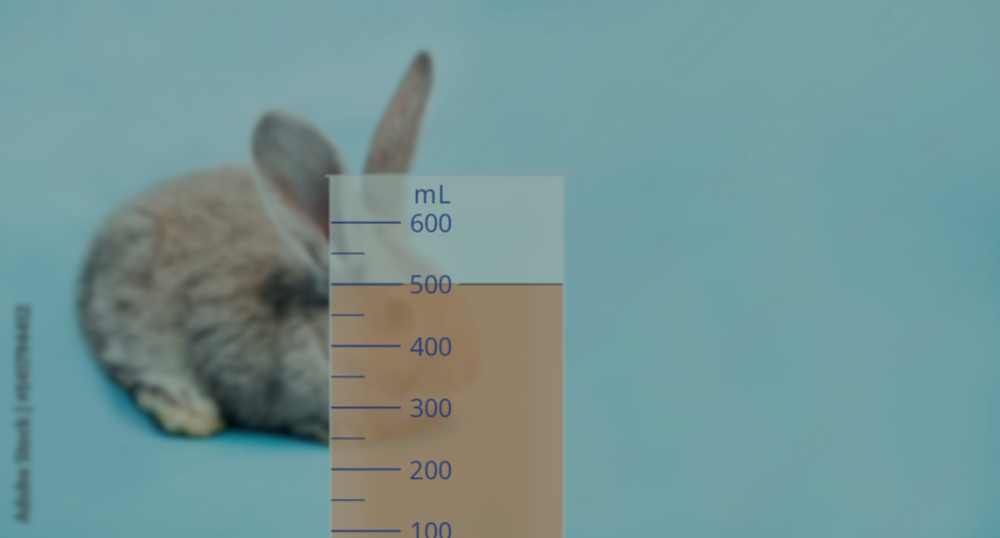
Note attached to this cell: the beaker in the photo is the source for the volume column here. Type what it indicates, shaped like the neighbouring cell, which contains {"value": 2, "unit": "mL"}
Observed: {"value": 500, "unit": "mL"}
